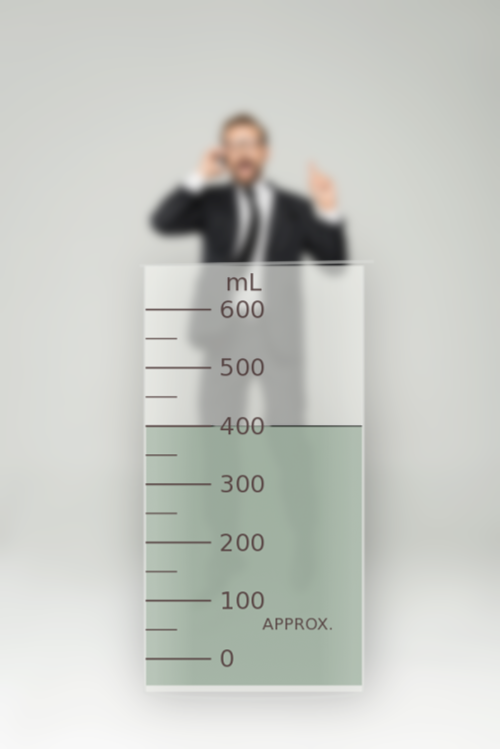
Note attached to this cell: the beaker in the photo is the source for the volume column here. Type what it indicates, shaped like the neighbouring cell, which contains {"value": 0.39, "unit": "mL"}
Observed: {"value": 400, "unit": "mL"}
